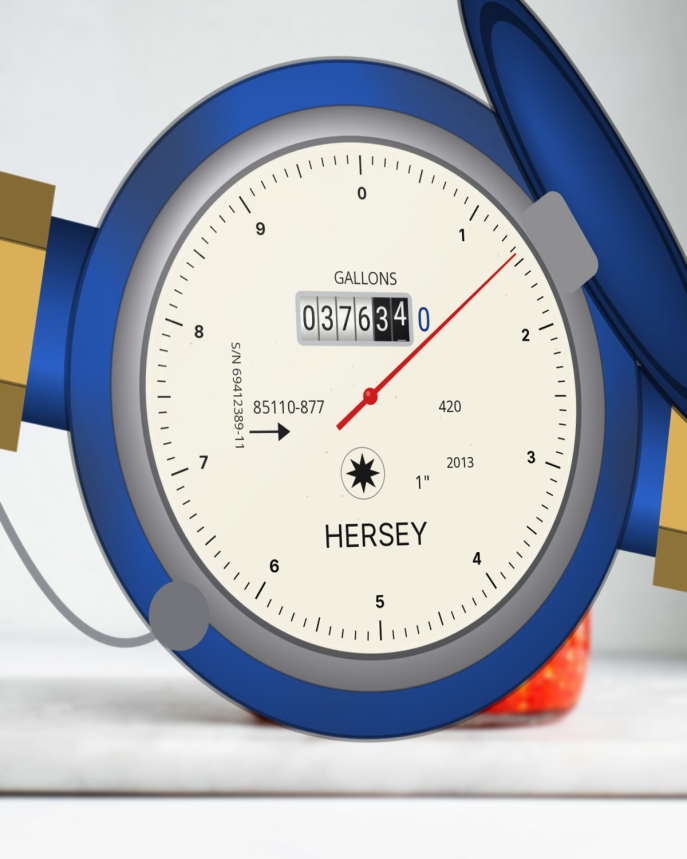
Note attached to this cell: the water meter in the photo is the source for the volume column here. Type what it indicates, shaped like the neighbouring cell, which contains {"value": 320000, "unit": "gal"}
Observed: {"value": 376341.4, "unit": "gal"}
